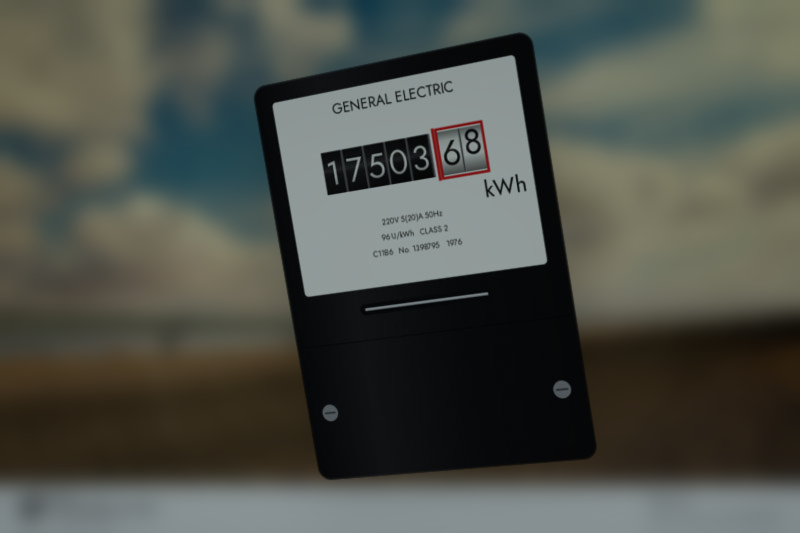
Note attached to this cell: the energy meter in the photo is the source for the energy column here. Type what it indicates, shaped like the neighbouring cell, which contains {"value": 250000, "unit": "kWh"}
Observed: {"value": 17503.68, "unit": "kWh"}
